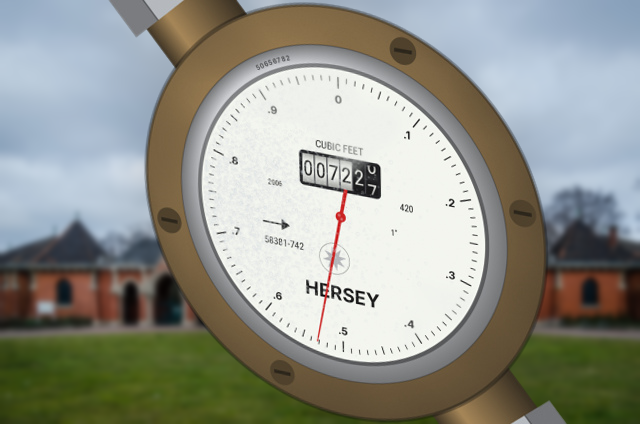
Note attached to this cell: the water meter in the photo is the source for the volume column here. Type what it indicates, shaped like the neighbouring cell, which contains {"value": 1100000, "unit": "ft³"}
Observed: {"value": 7226.53, "unit": "ft³"}
